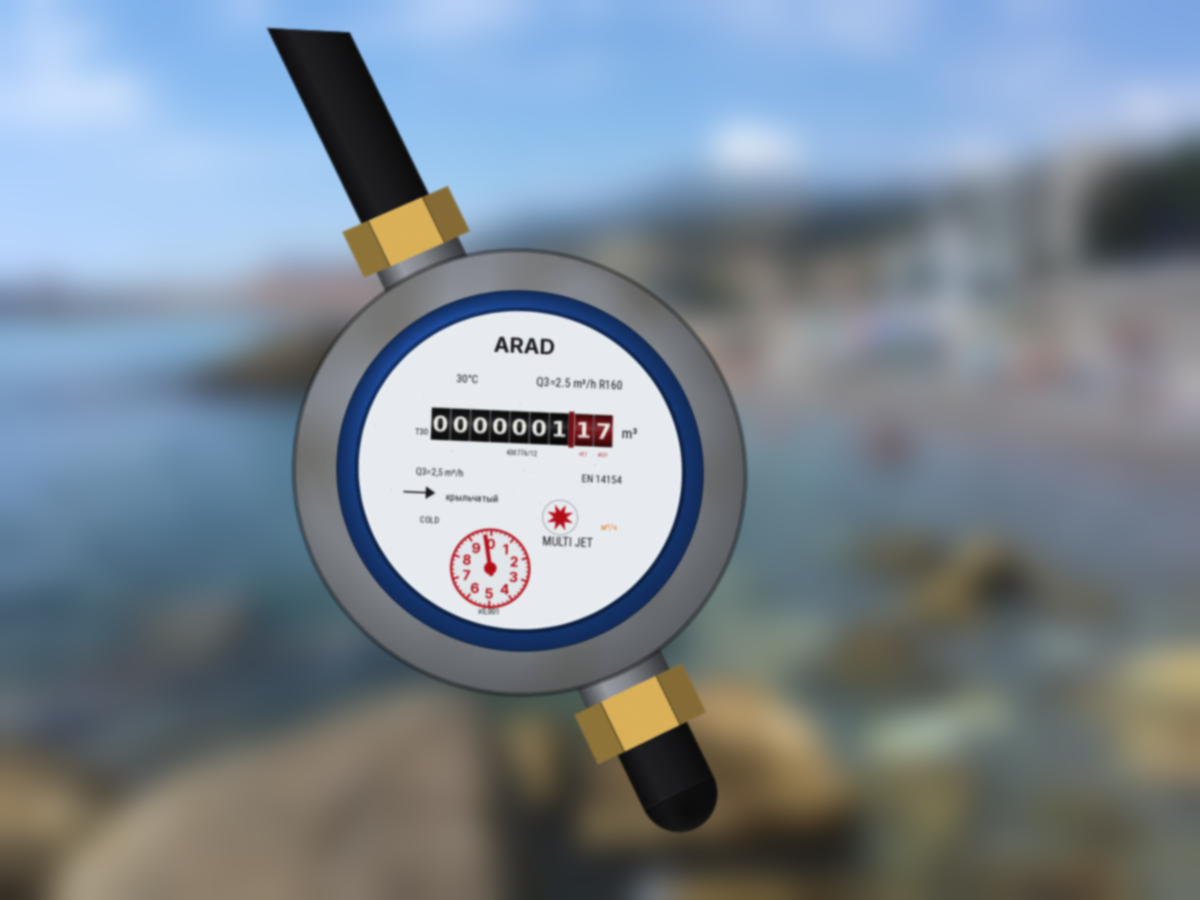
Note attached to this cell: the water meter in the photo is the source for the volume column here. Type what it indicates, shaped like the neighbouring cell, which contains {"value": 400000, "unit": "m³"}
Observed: {"value": 1.169, "unit": "m³"}
